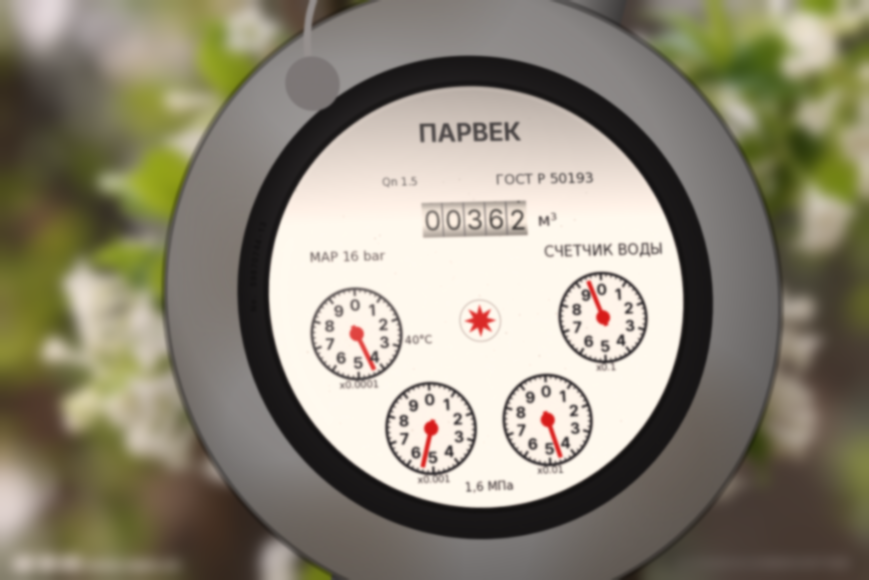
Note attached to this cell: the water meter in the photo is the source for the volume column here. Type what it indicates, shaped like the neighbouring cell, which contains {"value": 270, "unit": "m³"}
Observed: {"value": 361.9454, "unit": "m³"}
